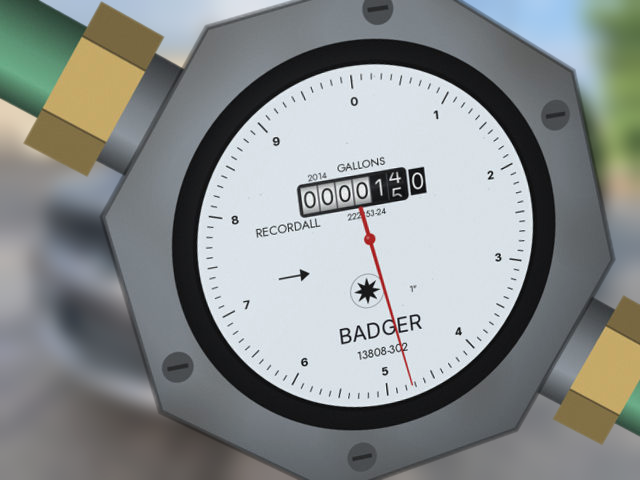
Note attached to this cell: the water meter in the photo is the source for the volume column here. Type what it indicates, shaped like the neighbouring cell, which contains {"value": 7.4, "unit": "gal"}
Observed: {"value": 144.7, "unit": "gal"}
